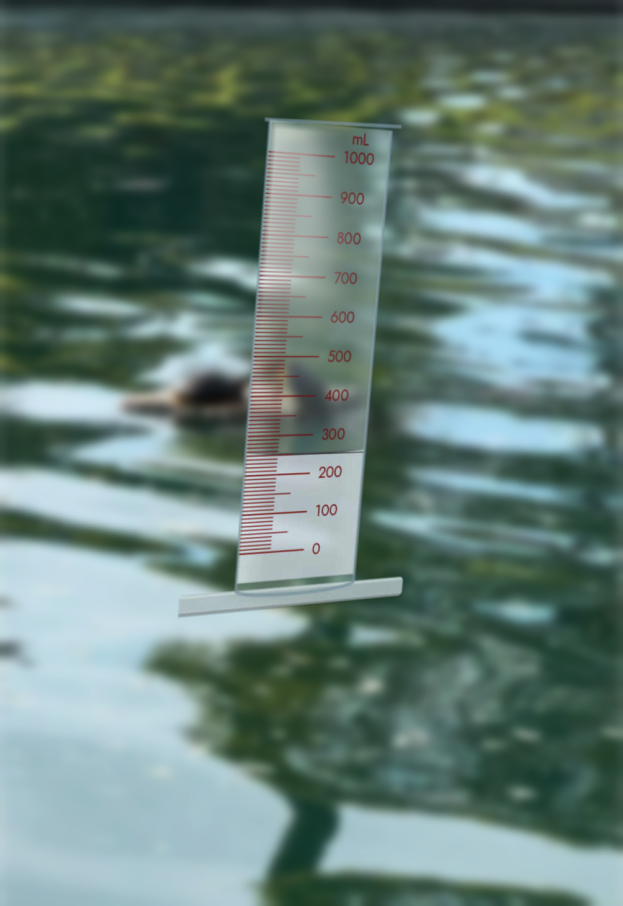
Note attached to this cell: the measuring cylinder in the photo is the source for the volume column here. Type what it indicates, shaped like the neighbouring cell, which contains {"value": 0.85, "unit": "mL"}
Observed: {"value": 250, "unit": "mL"}
